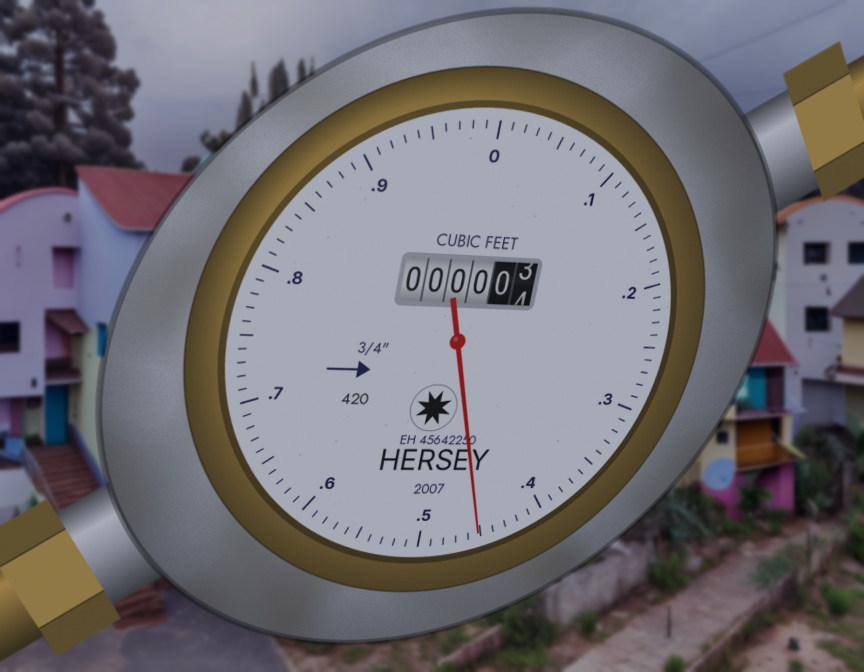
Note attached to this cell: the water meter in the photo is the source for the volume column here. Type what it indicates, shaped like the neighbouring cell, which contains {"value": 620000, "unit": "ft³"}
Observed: {"value": 3.45, "unit": "ft³"}
